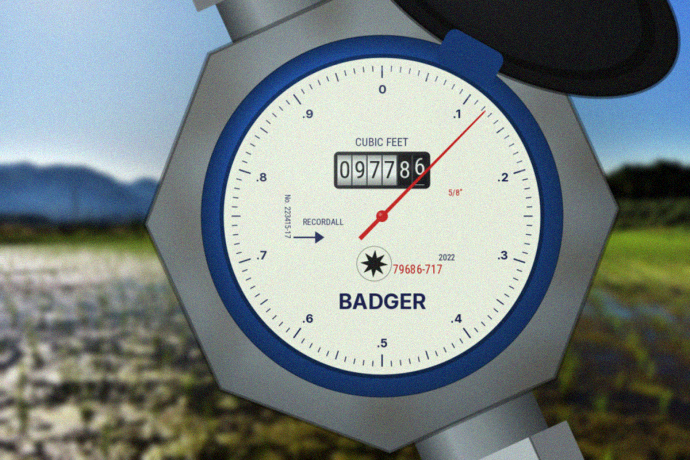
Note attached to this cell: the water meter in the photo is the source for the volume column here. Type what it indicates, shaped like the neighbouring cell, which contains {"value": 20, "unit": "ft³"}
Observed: {"value": 97786.12, "unit": "ft³"}
